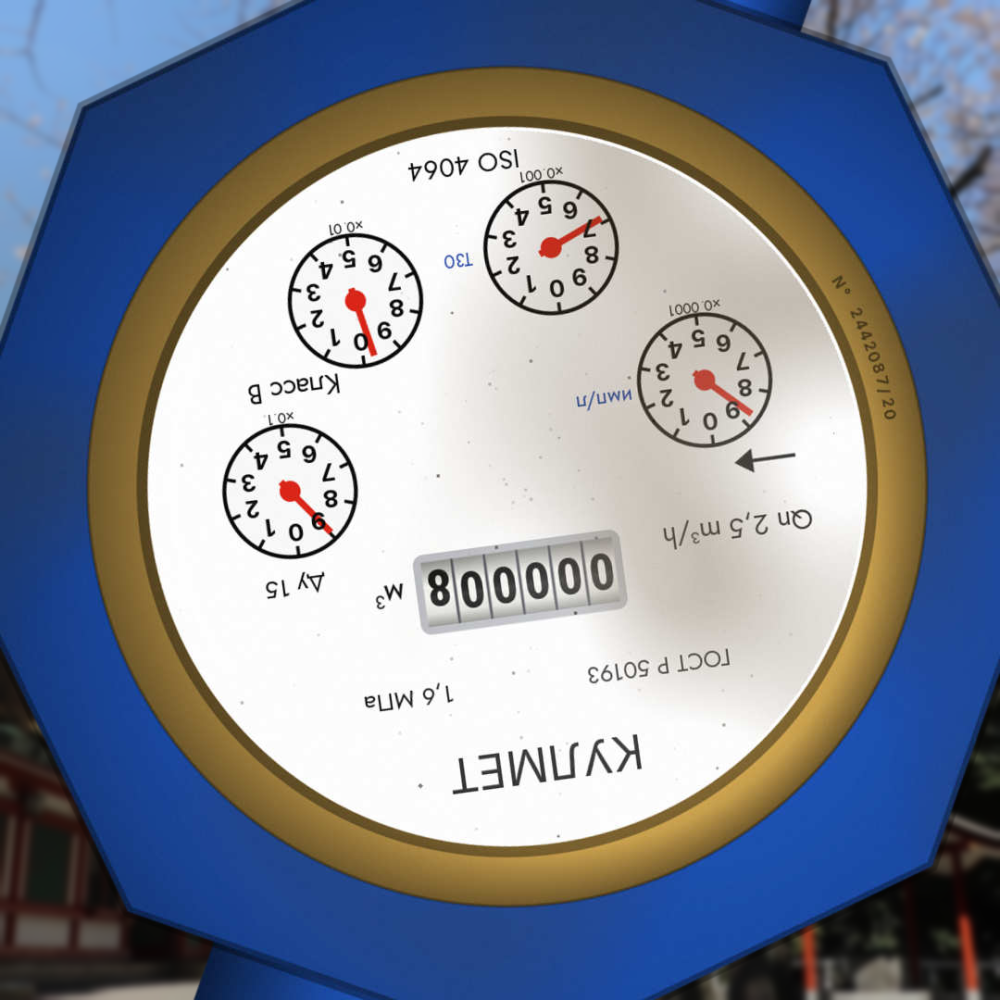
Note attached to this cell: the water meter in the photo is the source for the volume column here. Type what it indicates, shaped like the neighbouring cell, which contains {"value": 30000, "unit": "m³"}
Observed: {"value": 7.8968, "unit": "m³"}
